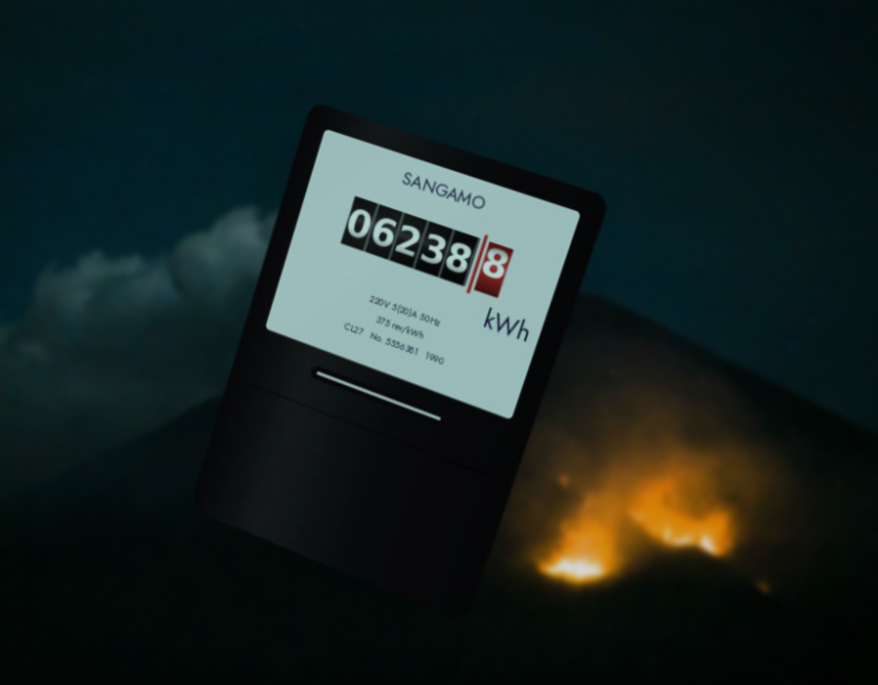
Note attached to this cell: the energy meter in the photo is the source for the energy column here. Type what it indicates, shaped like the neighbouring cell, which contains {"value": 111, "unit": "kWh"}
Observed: {"value": 6238.8, "unit": "kWh"}
